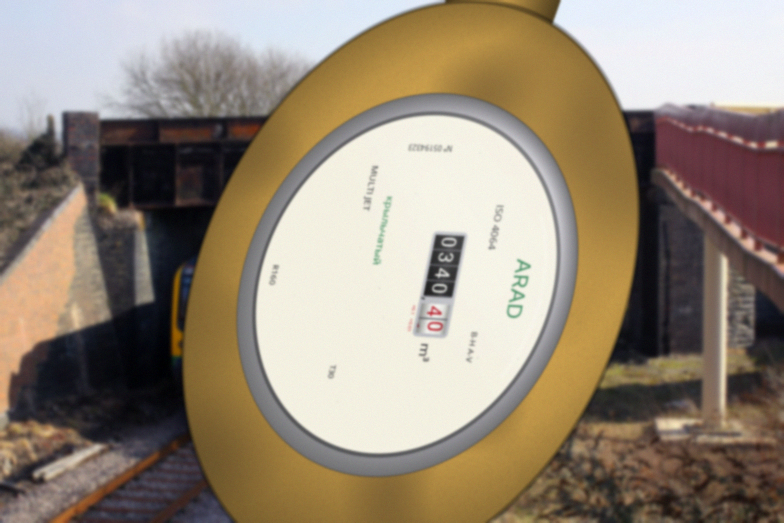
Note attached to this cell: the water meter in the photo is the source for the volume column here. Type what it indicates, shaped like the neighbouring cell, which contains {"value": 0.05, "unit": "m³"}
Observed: {"value": 340.40, "unit": "m³"}
